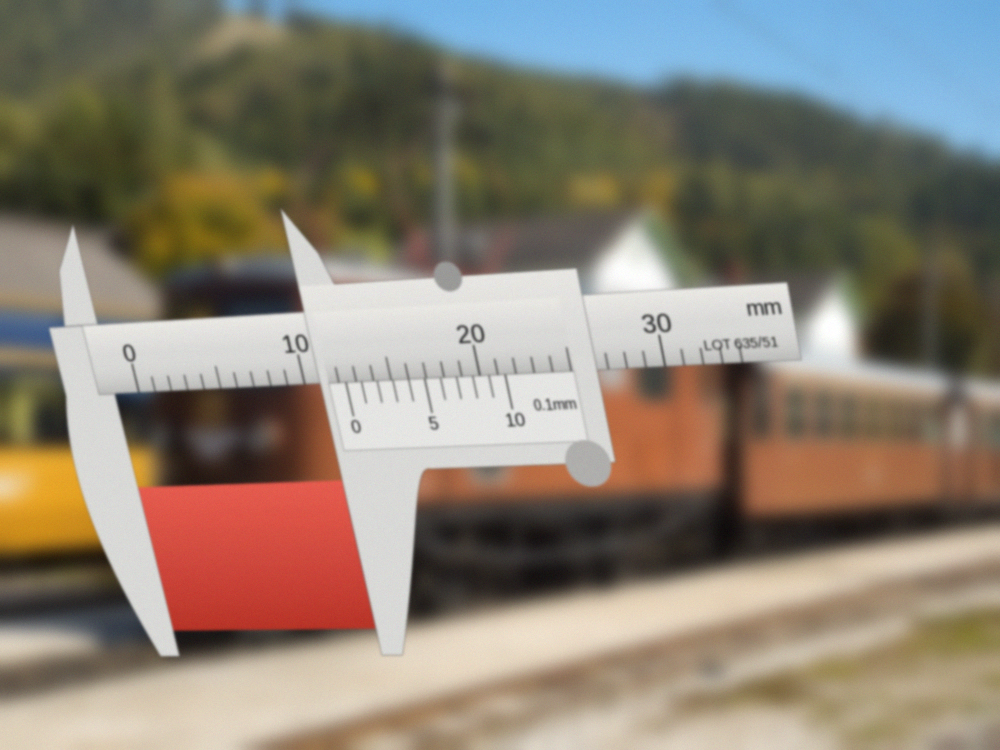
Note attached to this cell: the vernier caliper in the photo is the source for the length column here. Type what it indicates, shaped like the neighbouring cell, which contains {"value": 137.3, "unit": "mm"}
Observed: {"value": 12.4, "unit": "mm"}
